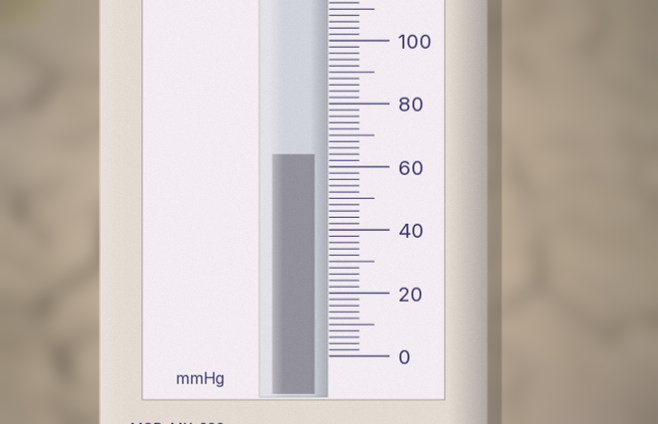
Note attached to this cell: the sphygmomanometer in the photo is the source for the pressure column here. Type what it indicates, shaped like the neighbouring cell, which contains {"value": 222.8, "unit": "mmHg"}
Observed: {"value": 64, "unit": "mmHg"}
